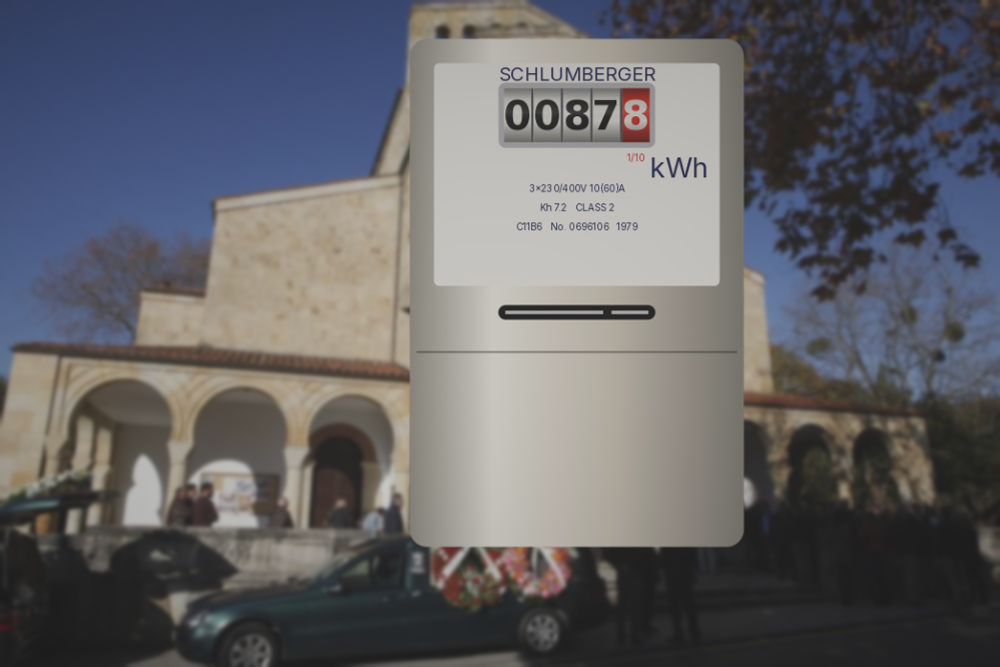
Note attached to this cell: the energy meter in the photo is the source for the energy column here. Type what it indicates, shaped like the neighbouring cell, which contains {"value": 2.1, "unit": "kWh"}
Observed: {"value": 87.8, "unit": "kWh"}
